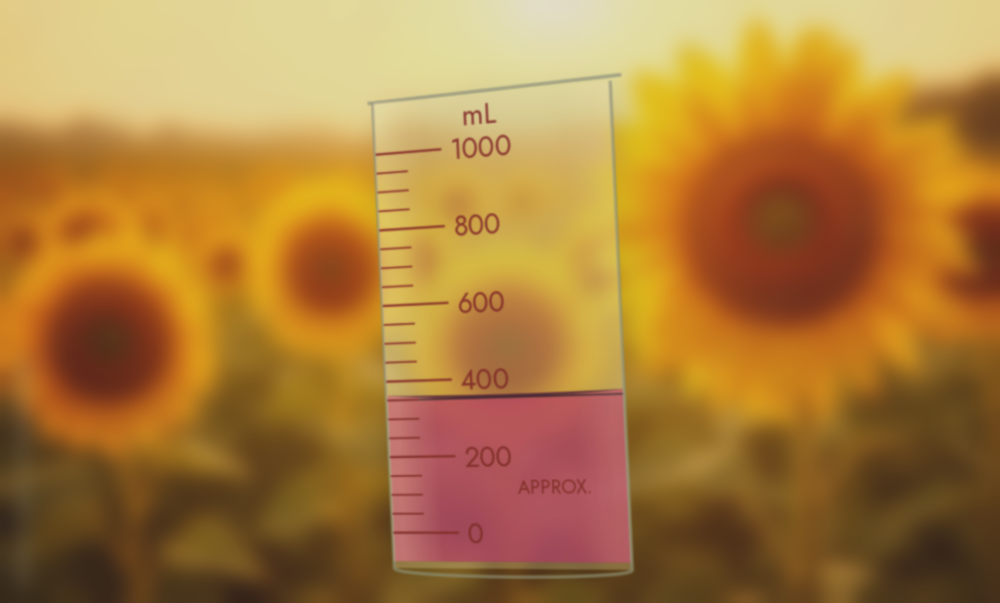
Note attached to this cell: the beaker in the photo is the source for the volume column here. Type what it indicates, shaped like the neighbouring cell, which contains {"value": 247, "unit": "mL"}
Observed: {"value": 350, "unit": "mL"}
